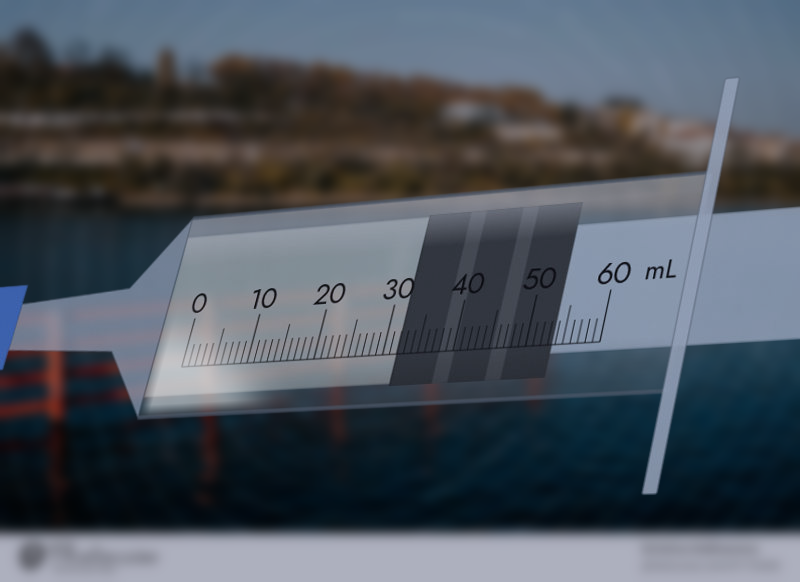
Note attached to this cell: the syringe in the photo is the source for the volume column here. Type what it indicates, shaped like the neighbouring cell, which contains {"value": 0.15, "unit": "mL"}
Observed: {"value": 32, "unit": "mL"}
